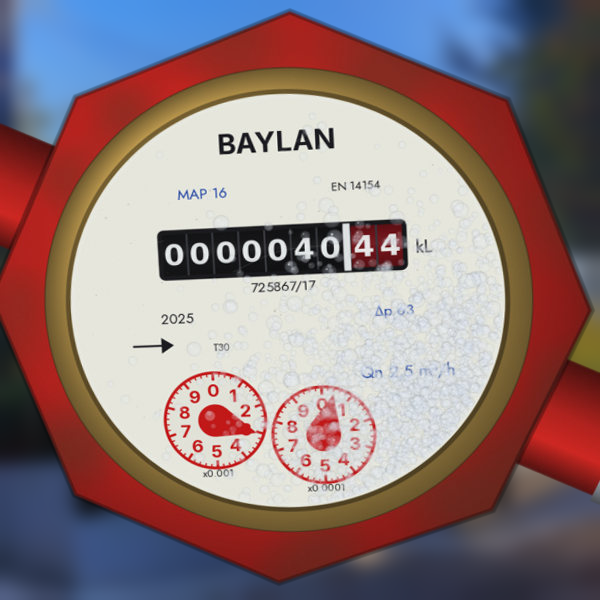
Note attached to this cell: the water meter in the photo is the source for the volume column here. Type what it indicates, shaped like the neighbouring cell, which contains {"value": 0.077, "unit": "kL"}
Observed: {"value": 40.4430, "unit": "kL"}
